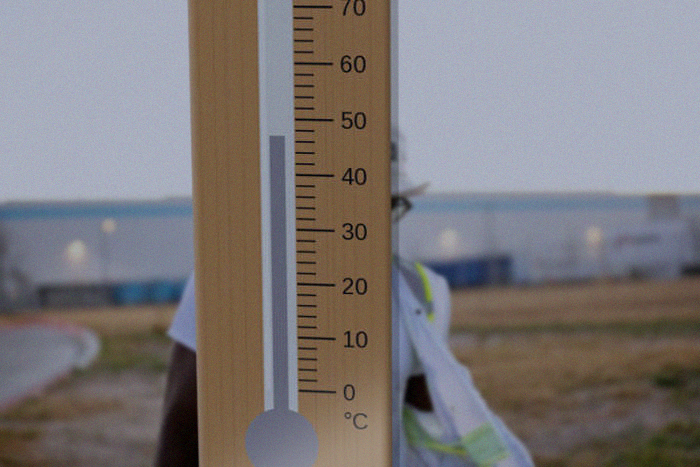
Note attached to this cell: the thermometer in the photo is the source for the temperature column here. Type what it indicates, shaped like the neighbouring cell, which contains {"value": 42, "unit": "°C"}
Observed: {"value": 47, "unit": "°C"}
